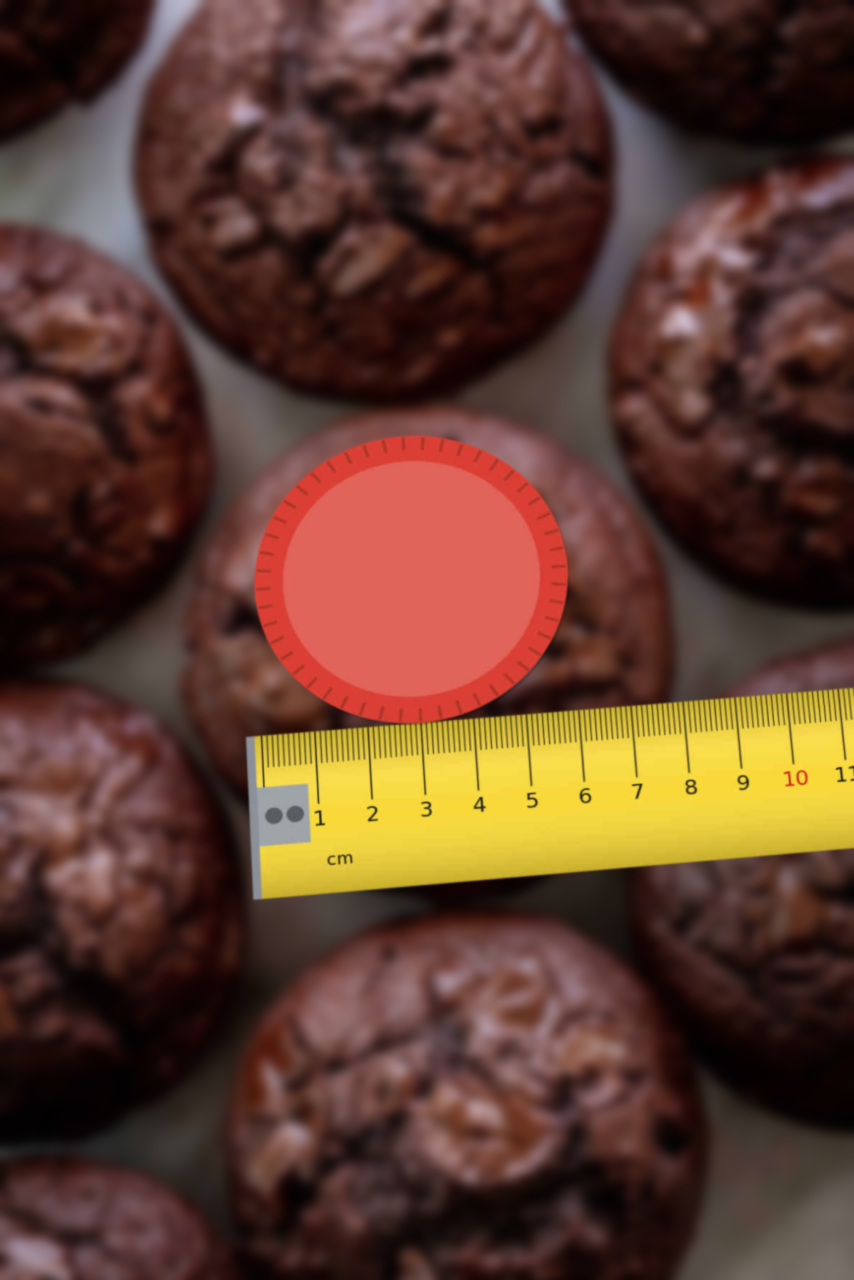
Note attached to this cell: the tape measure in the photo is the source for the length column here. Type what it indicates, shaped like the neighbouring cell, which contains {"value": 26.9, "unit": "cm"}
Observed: {"value": 6, "unit": "cm"}
